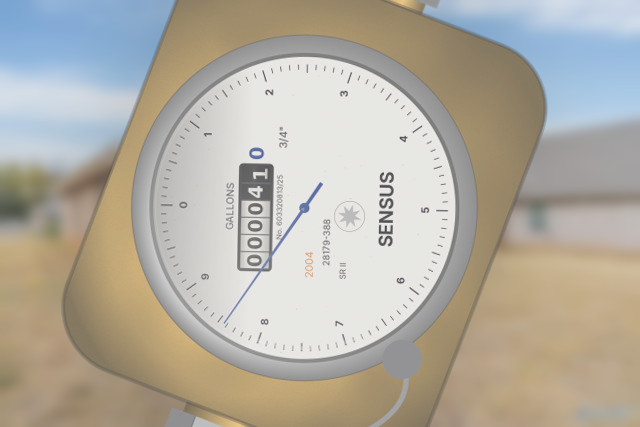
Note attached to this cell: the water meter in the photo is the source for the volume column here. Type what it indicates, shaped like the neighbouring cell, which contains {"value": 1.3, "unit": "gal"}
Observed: {"value": 408.4, "unit": "gal"}
